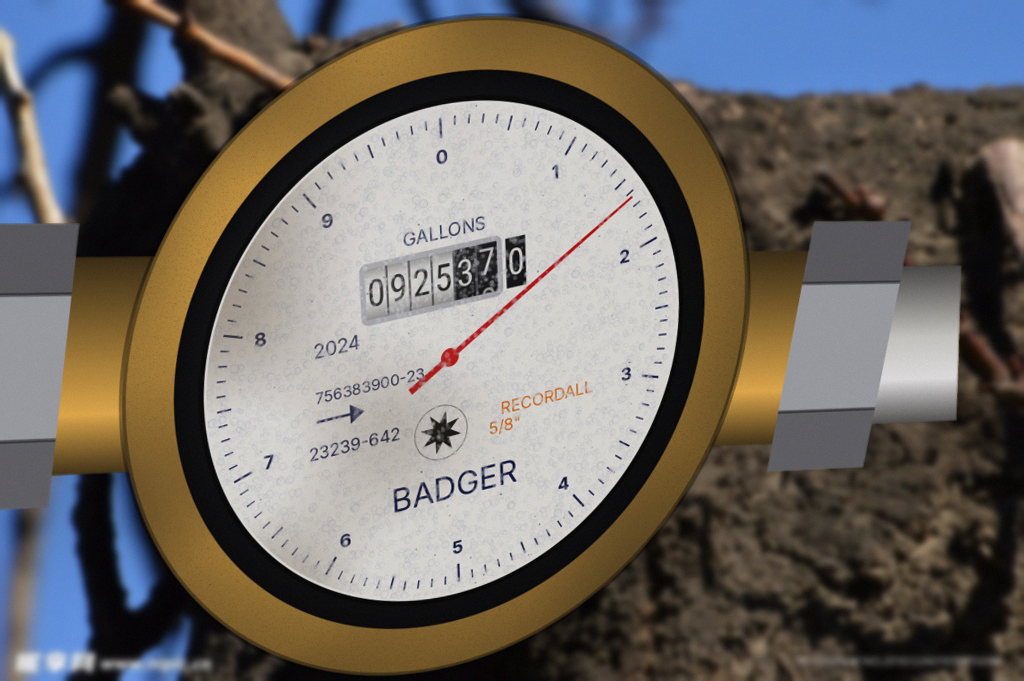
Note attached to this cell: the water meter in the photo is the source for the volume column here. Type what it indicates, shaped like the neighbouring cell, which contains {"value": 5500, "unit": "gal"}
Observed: {"value": 925371.6, "unit": "gal"}
